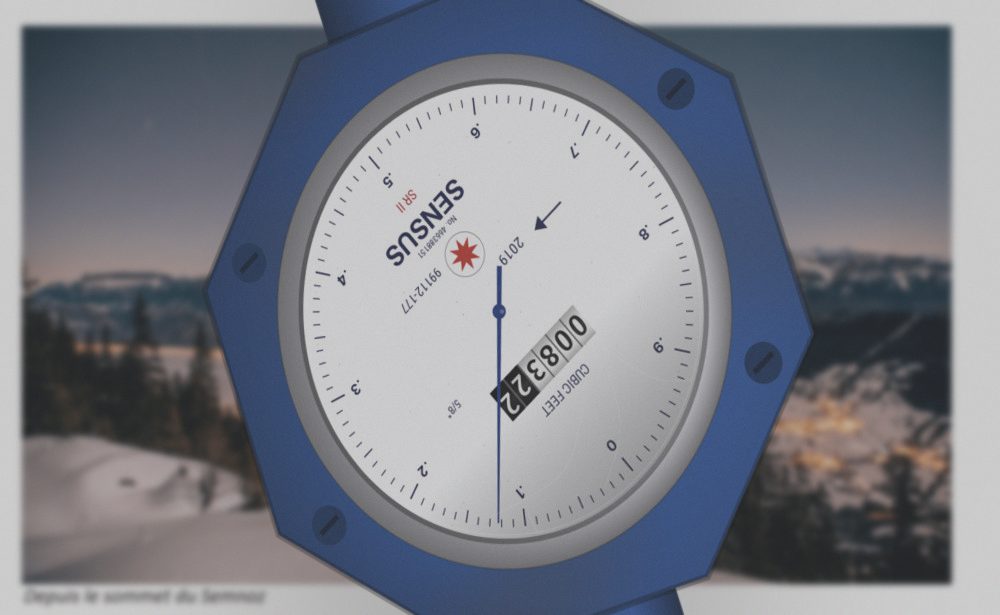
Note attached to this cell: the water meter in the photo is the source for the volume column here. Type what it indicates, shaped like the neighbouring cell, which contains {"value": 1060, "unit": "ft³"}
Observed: {"value": 8322.12, "unit": "ft³"}
